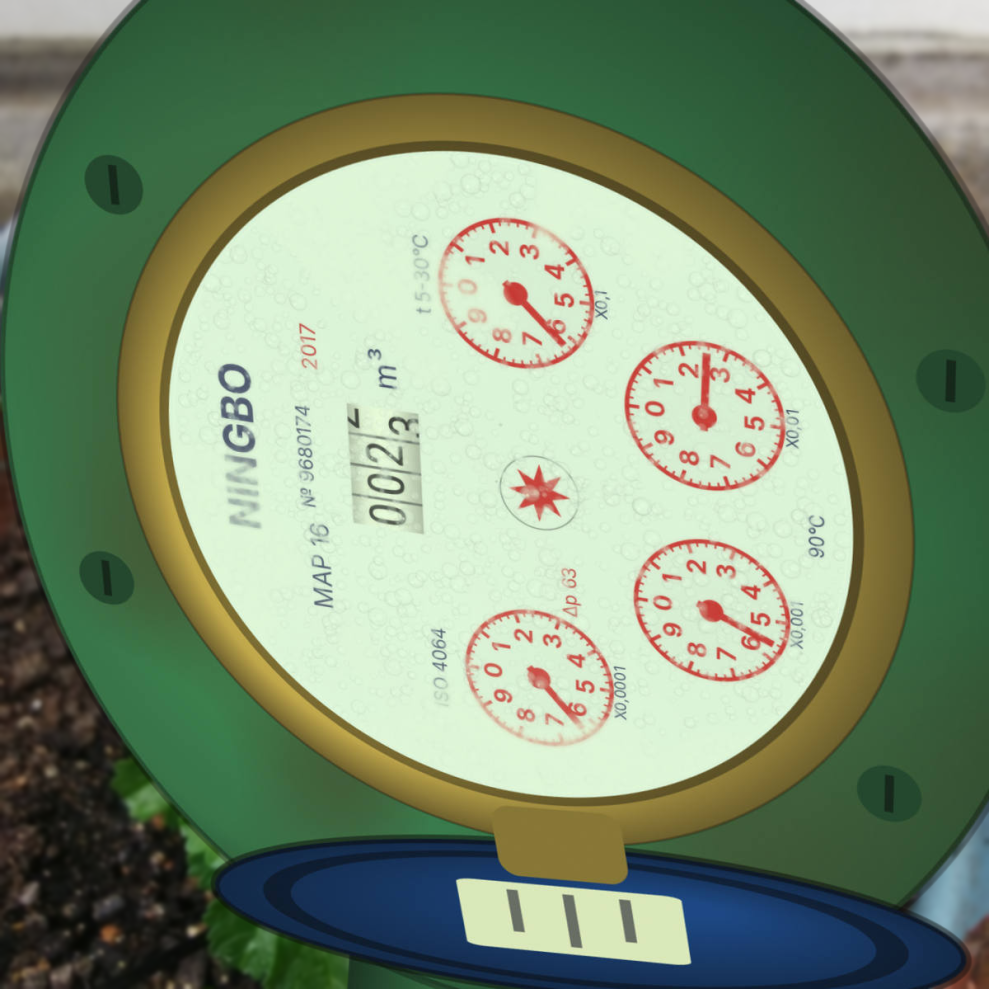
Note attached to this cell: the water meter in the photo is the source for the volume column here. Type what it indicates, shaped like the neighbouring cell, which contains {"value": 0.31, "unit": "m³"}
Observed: {"value": 22.6256, "unit": "m³"}
